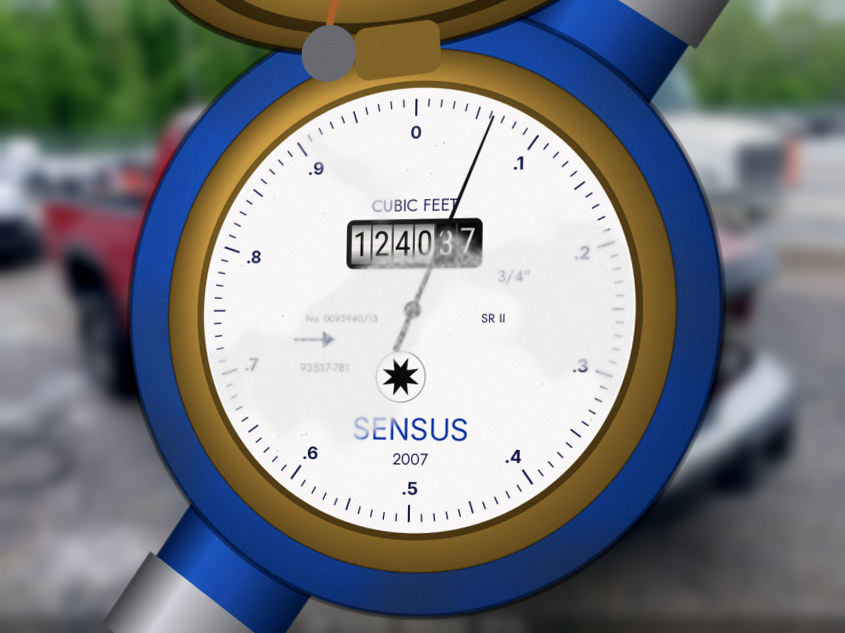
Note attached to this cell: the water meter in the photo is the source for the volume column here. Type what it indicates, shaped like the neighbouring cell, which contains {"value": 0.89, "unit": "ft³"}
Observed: {"value": 124037.06, "unit": "ft³"}
